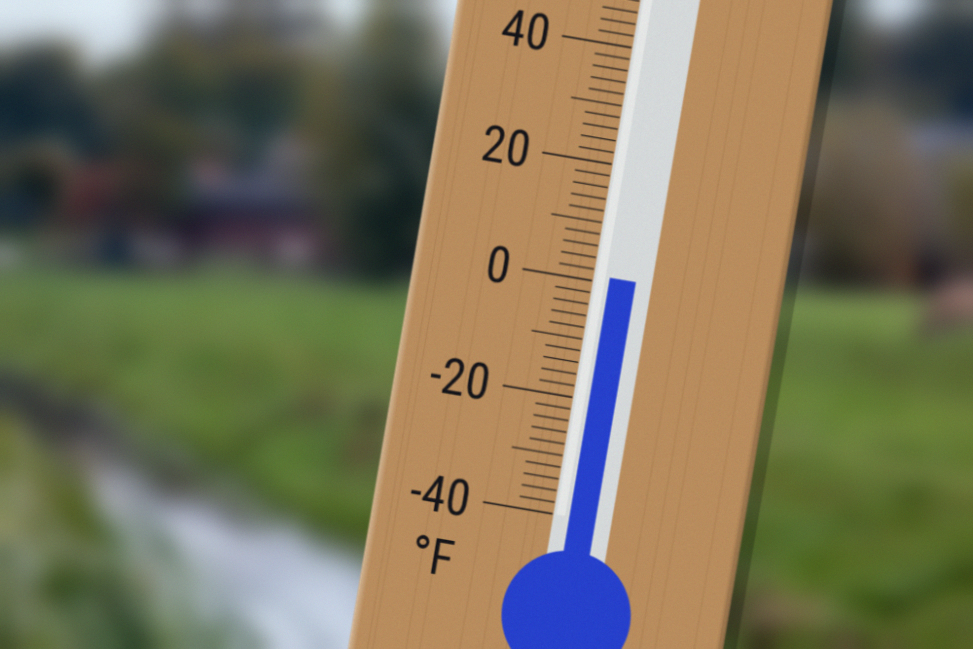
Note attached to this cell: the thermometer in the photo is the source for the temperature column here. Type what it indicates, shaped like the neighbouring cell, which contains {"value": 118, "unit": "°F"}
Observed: {"value": 1, "unit": "°F"}
